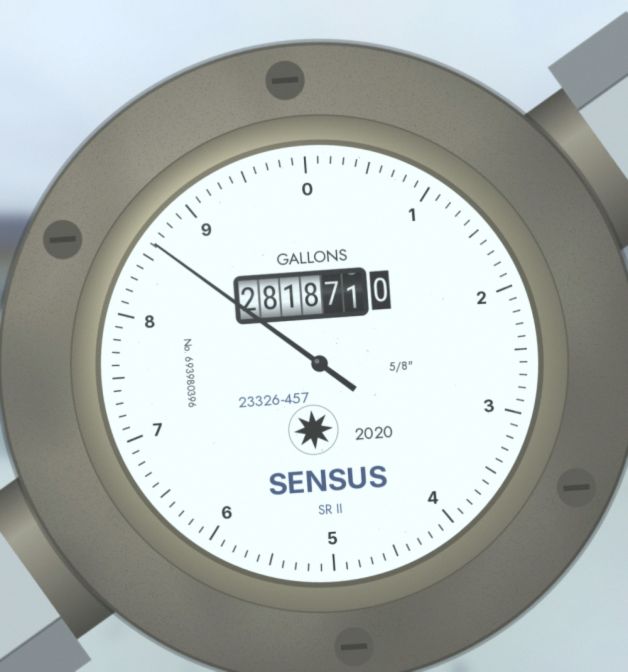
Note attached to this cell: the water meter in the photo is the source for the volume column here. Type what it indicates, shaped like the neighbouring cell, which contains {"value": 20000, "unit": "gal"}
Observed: {"value": 2818708.6, "unit": "gal"}
